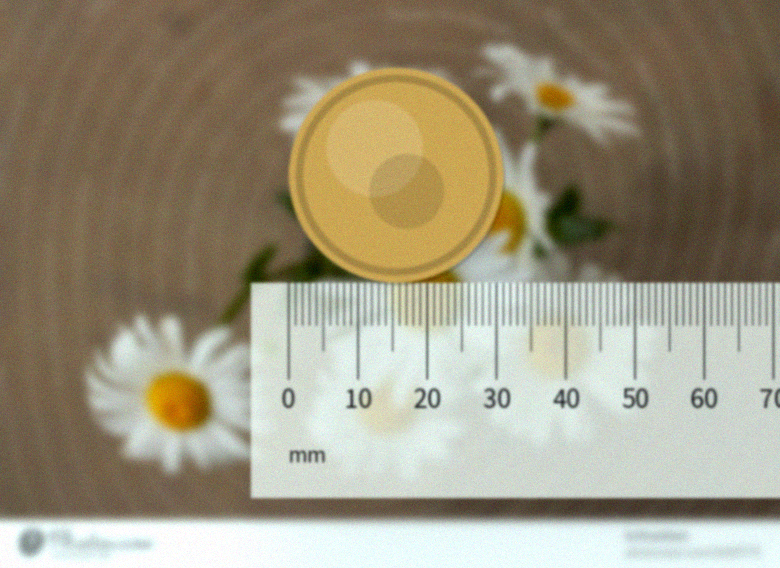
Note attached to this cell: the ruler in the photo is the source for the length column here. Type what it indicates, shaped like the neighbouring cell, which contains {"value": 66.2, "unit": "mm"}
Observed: {"value": 31, "unit": "mm"}
